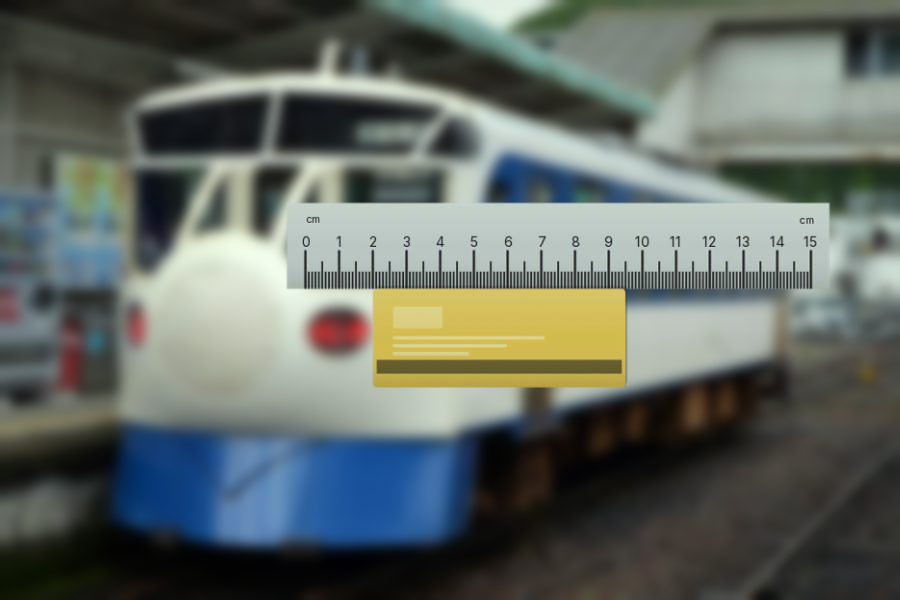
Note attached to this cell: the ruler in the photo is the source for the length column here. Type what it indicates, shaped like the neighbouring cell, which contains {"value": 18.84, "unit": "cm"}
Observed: {"value": 7.5, "unit": "cm"}
